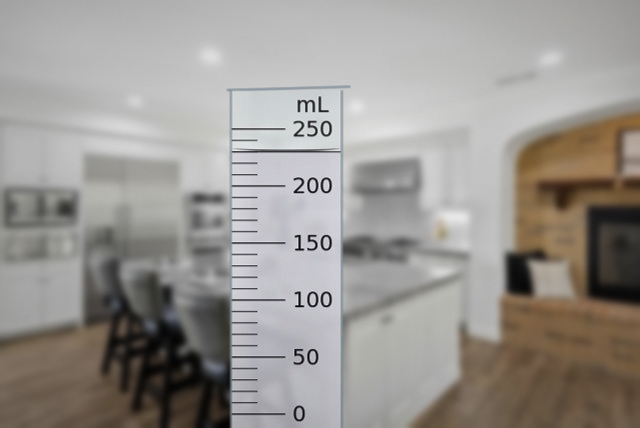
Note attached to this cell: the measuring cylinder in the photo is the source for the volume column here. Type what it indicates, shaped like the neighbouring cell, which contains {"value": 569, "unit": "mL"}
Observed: {"value": 230, "unit": "mL"}
